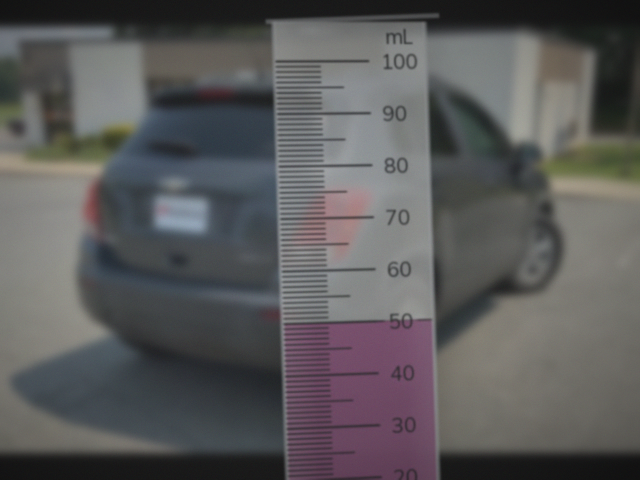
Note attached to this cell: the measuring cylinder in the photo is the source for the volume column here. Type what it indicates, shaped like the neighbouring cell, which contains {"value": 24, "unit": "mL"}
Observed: {"value": 50, "unit": "mL"}
